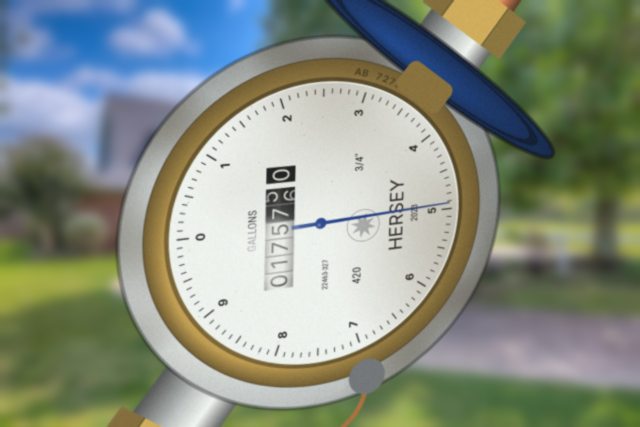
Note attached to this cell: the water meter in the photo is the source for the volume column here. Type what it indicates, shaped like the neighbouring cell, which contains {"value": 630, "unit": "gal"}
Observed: {"value": 175754.9, "unit": "gal"}
